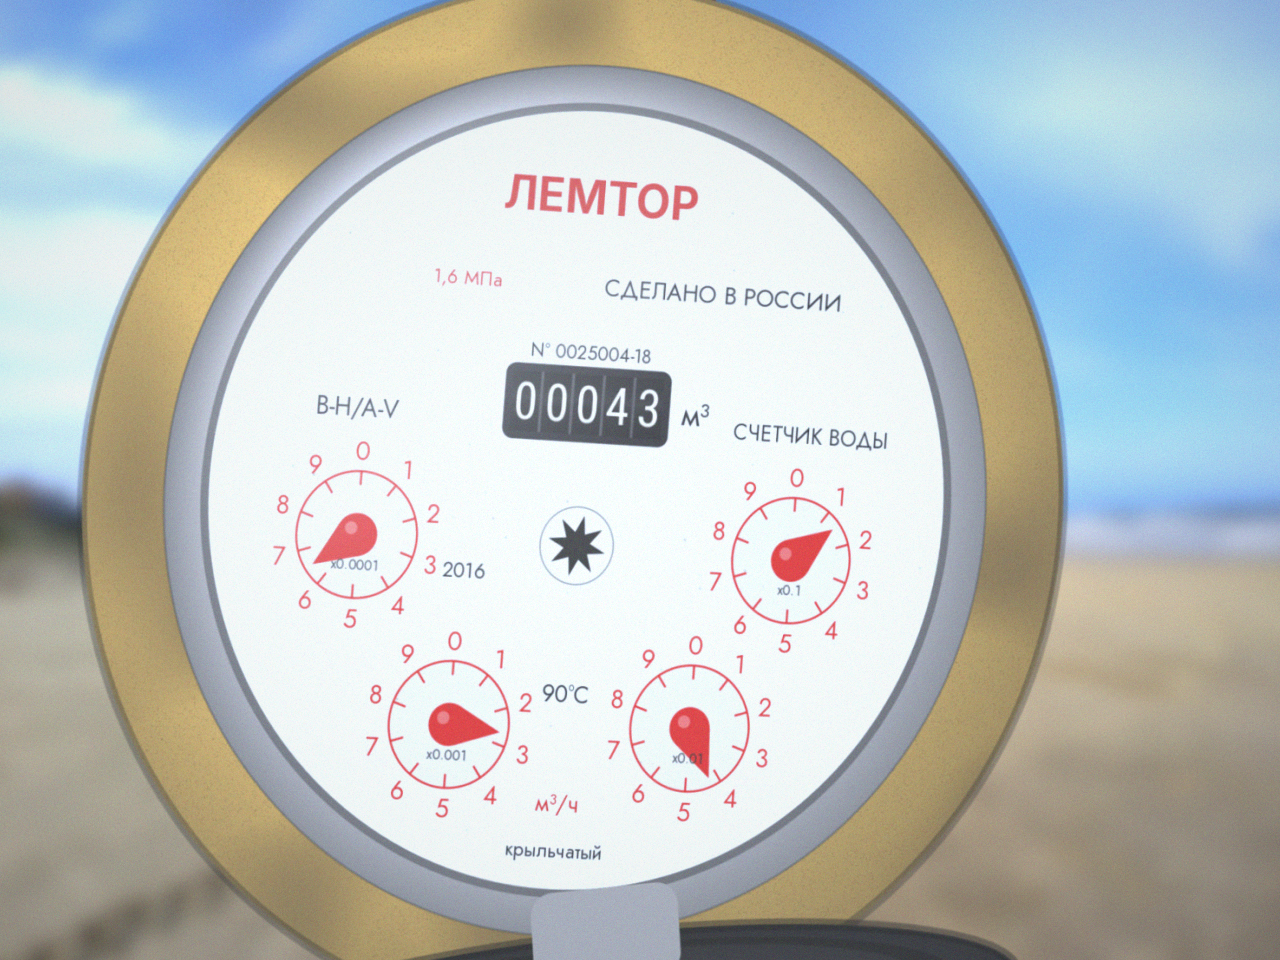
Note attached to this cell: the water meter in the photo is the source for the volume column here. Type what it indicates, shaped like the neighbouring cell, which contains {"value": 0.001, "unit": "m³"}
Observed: {"value": 43.1426, "unit": "m³"}
